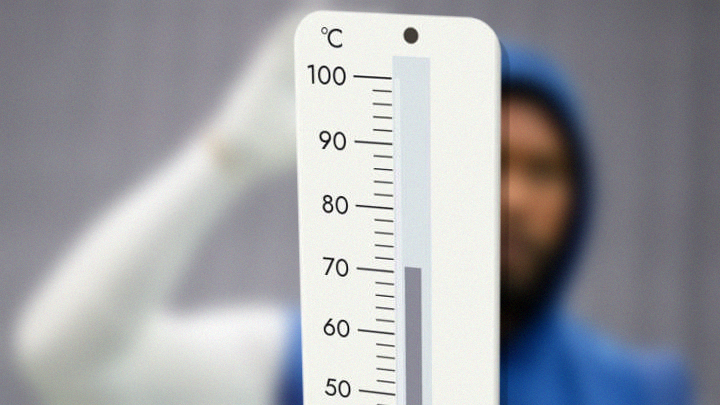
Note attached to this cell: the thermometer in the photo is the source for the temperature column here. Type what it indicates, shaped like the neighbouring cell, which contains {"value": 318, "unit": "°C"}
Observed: {"value": 71, "unit": "°C"}
